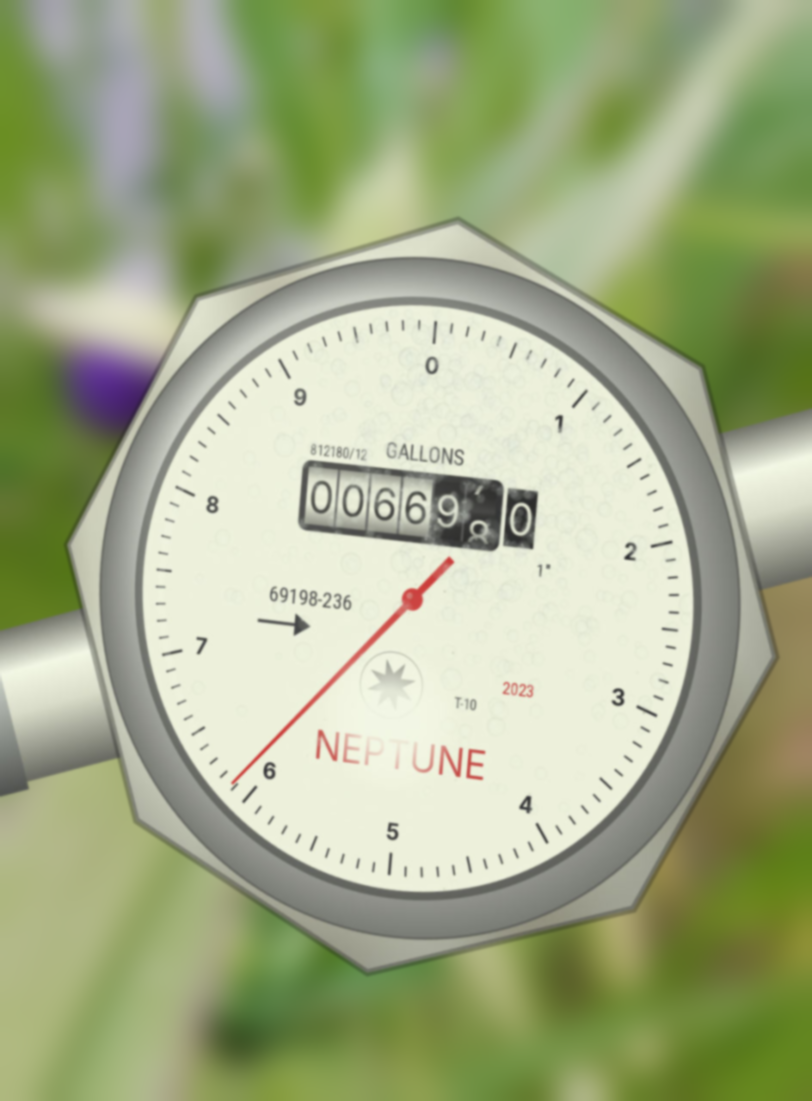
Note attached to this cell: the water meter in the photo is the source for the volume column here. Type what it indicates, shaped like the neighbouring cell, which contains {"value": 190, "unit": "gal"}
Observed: {"value": 66976.1, "unit": "gal"}
